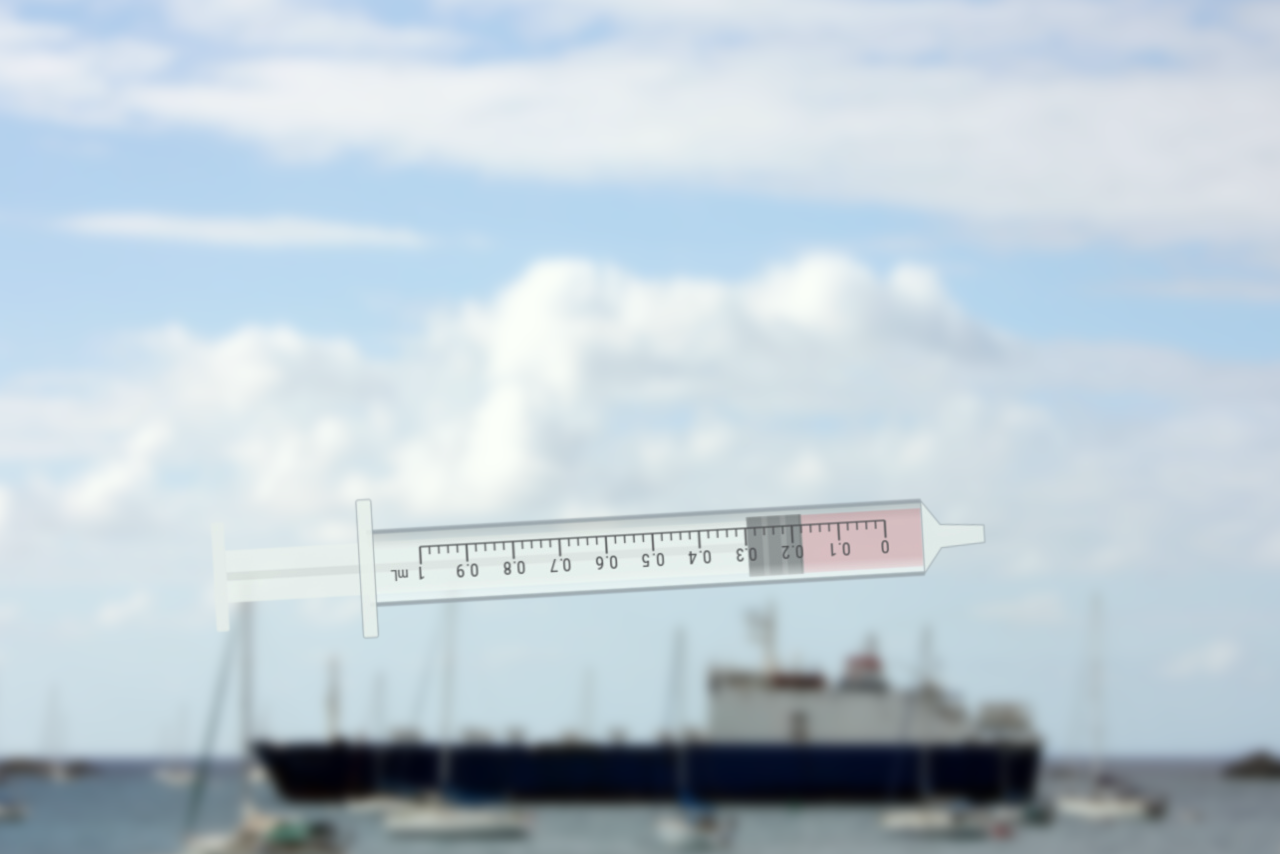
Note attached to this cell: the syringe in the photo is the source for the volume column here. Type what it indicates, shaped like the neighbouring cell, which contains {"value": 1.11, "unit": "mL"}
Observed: {"value": 0.18, "unit": "mL"}
